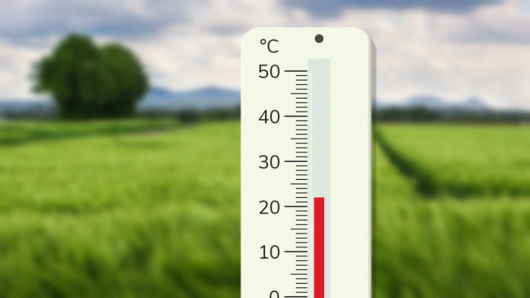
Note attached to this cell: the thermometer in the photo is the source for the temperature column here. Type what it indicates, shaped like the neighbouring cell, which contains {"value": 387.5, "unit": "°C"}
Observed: {"value": 22, "unit": "°C"}
